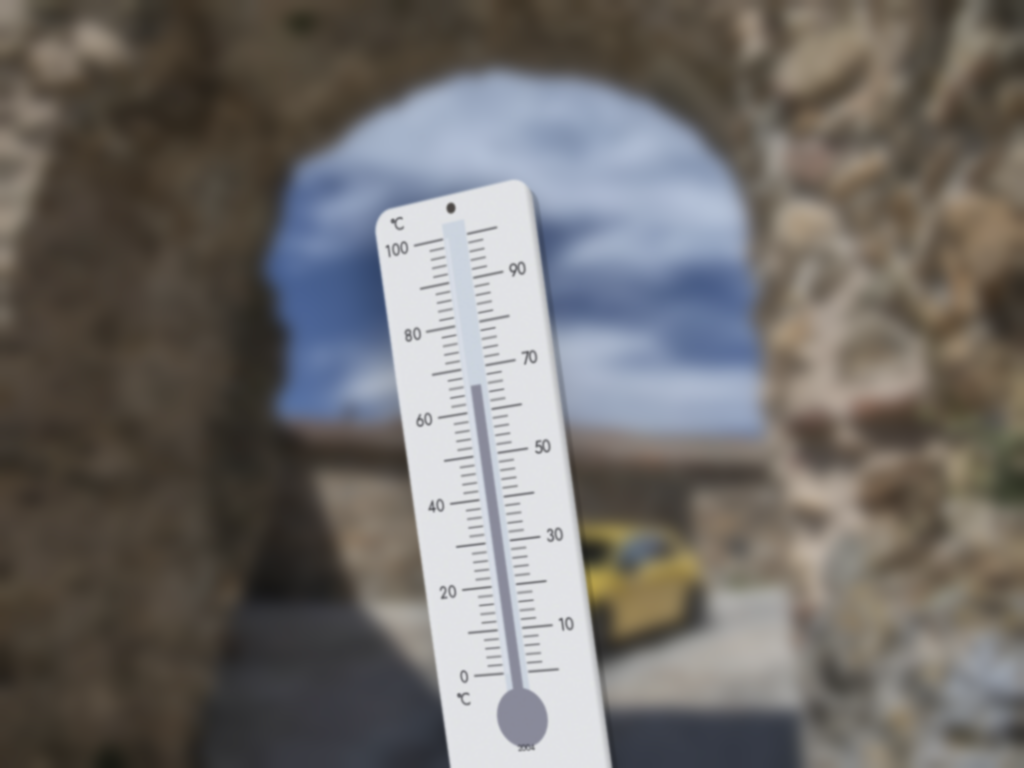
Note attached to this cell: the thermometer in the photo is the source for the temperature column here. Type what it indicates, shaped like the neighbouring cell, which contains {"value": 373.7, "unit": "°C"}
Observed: {"value": 66, "unit": "°C"}
